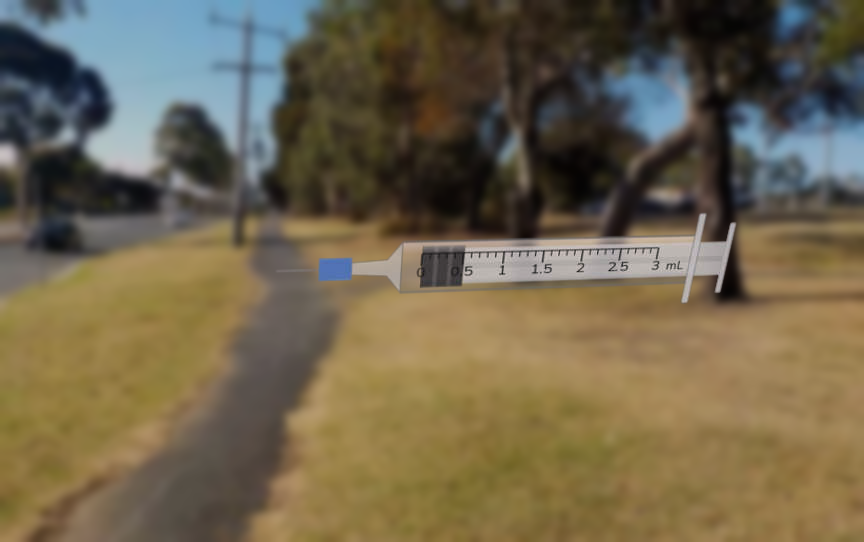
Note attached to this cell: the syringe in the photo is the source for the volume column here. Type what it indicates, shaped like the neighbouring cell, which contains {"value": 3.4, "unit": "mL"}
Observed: {"value": 0, "unit": "mL"}
